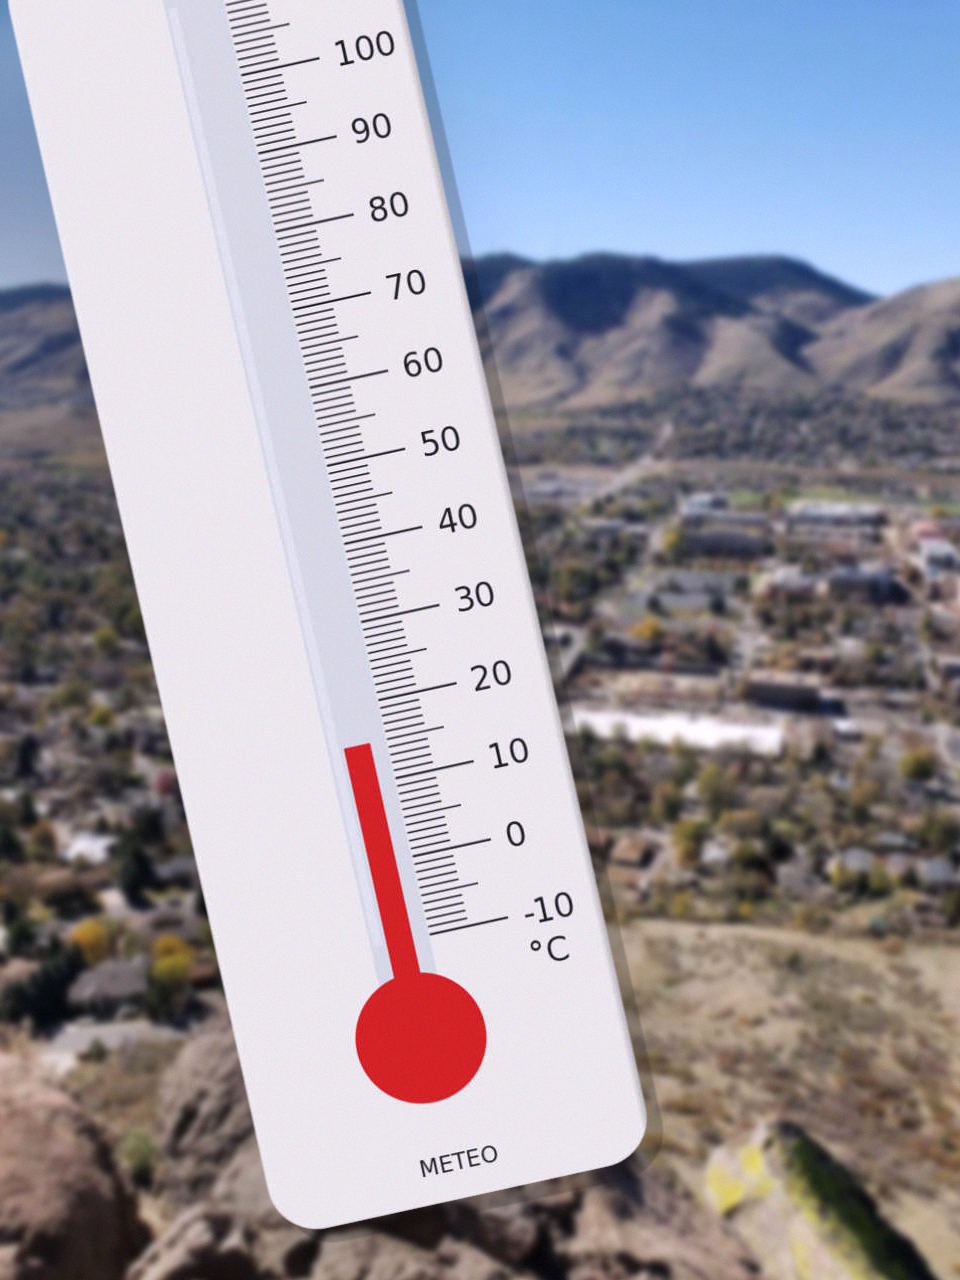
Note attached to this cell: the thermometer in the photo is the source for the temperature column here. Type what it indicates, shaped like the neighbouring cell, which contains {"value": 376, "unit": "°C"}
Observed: {"value": 15, "unit": "°C"}
